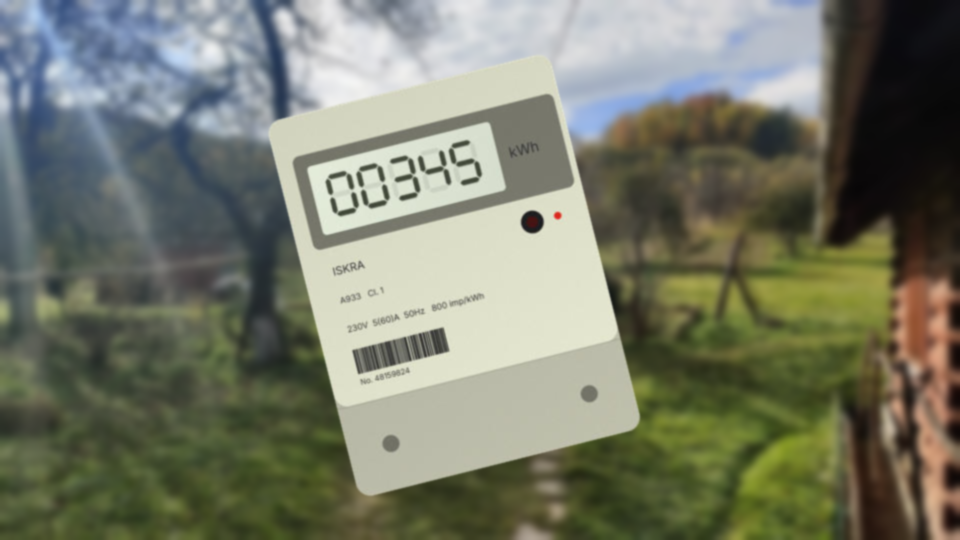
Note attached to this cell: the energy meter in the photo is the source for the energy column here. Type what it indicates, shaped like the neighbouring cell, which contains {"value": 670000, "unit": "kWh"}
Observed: {"value": 345, "unit": "kWh"}
